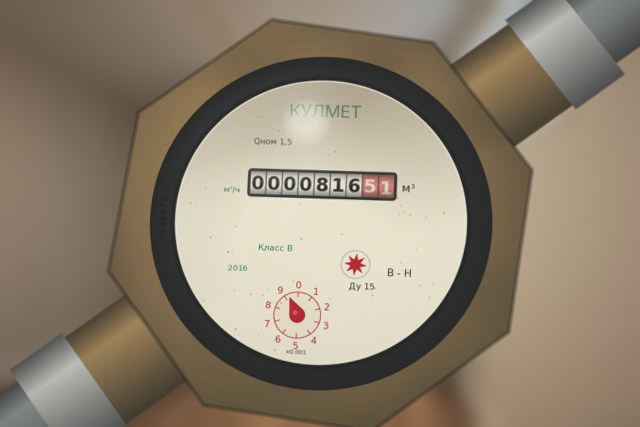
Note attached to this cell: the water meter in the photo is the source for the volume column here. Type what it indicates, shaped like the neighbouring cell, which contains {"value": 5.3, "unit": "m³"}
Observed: {"value": 816.509, "unit": "m³"}
